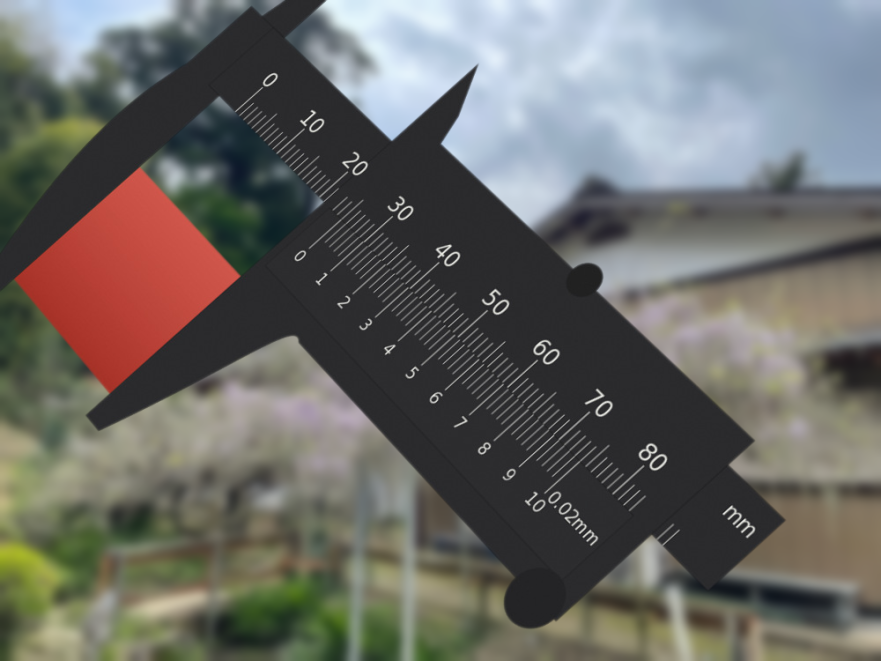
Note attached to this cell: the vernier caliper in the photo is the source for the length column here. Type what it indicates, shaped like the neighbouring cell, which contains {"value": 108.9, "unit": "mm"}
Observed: {"value": 25.0, "unit": "mm"}
